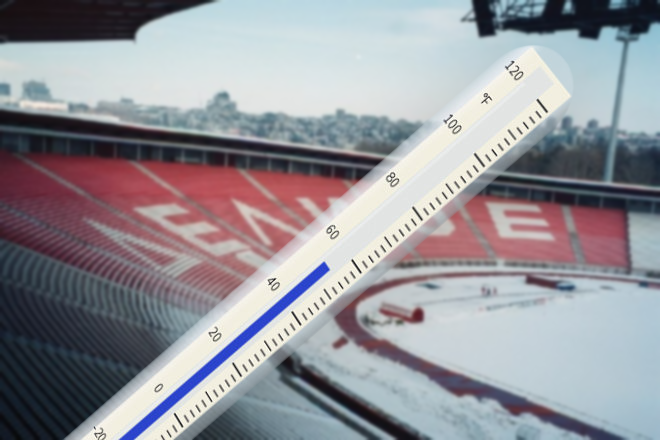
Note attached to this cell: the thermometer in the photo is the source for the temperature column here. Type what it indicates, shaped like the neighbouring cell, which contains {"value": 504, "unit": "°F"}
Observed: {"value": 54, "unit": "°F"}
